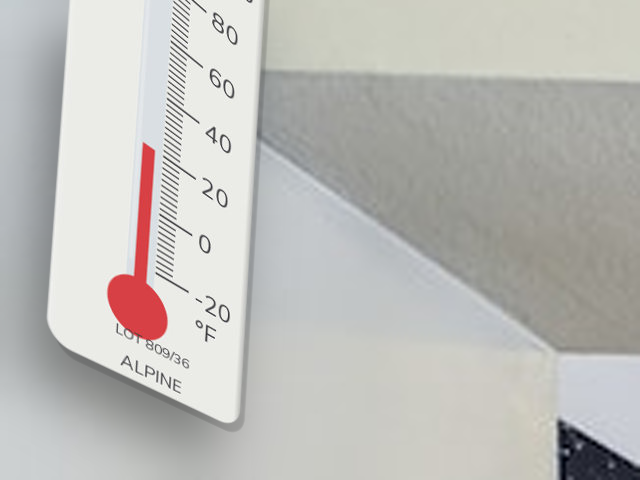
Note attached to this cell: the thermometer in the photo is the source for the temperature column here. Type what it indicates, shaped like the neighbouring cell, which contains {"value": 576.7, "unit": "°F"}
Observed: {"value": 20, "unit": "°F"}
